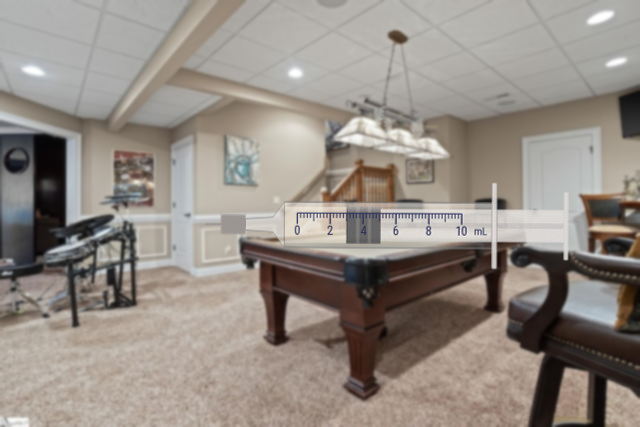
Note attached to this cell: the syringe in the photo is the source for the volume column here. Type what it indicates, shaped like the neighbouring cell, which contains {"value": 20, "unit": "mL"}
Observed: {"value": 3, "unit": "mL"}
